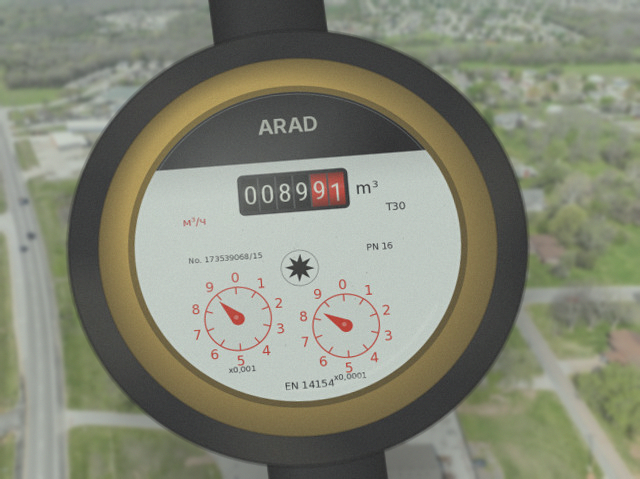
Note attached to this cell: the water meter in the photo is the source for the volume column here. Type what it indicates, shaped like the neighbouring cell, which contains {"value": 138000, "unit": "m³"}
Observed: {"value": 89.9088, "unit": "m³"}
